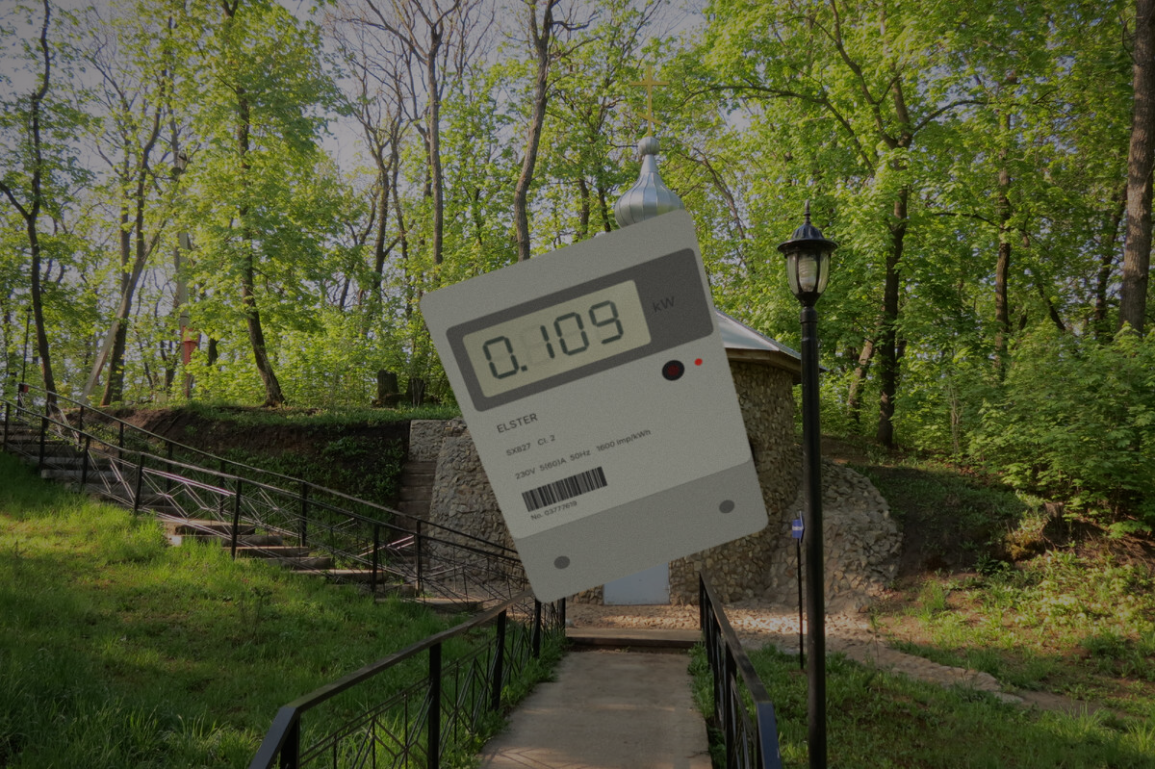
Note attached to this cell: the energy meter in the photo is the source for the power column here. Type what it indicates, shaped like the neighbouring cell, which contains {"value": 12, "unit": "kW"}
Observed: {"value": 0.109, "unit": "kW"}
